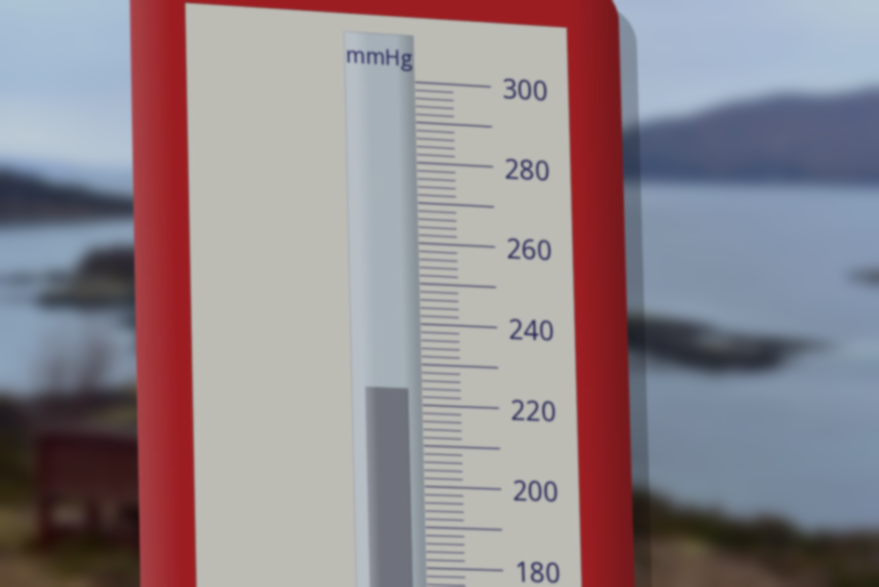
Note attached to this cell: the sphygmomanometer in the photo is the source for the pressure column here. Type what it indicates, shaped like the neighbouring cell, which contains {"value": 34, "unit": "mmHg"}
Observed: {"value": 224, "unit": "mmHg"}
